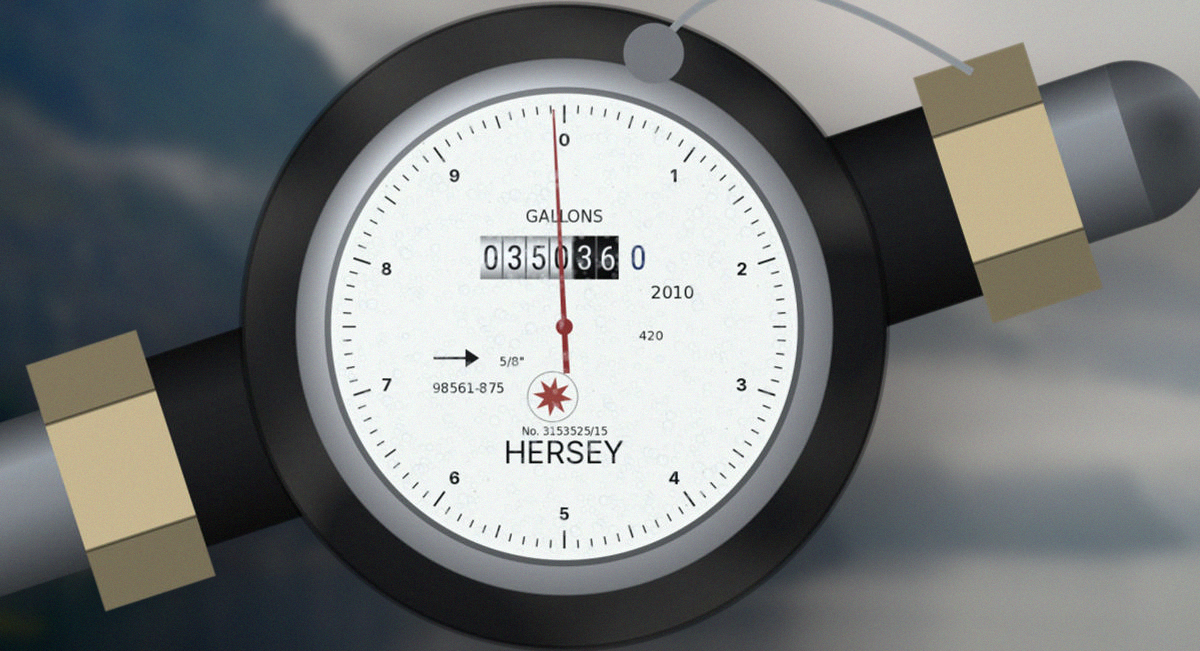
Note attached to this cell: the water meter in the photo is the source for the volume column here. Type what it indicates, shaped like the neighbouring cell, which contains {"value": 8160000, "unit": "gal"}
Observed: {"value": 350359.9, "unit": "gal"}
